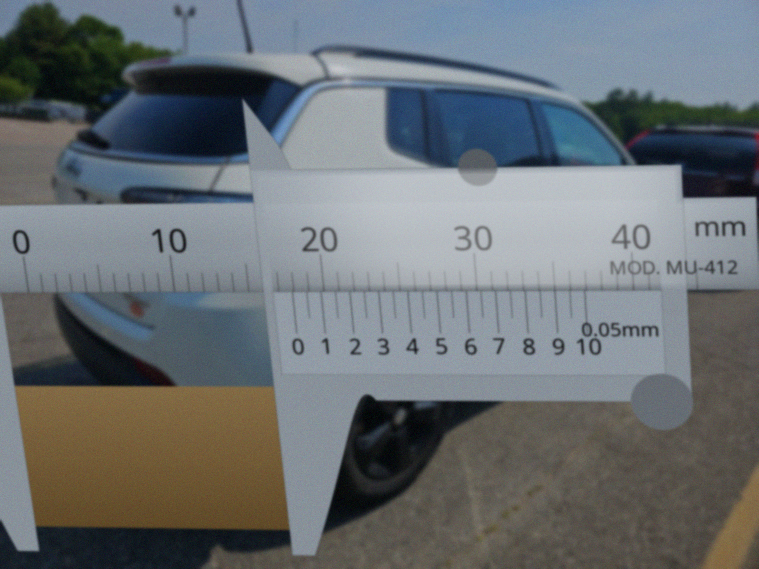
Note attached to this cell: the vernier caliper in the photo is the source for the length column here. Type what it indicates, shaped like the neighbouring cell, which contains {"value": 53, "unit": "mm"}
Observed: {"value": 17.9, "unit": "mm"}
